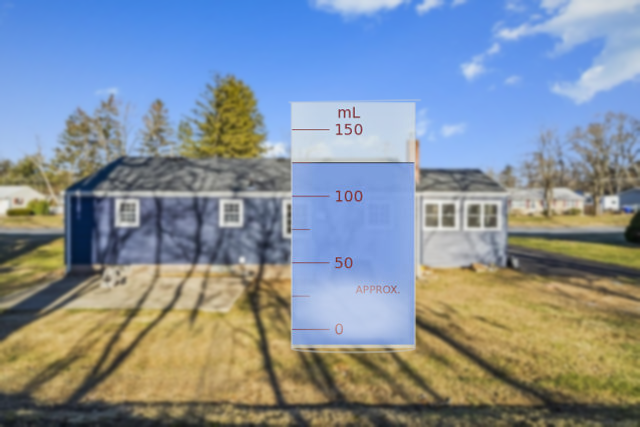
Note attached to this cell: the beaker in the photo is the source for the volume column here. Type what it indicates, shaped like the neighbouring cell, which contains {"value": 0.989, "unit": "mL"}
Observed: {"value": 125, "unit": "mL"}
